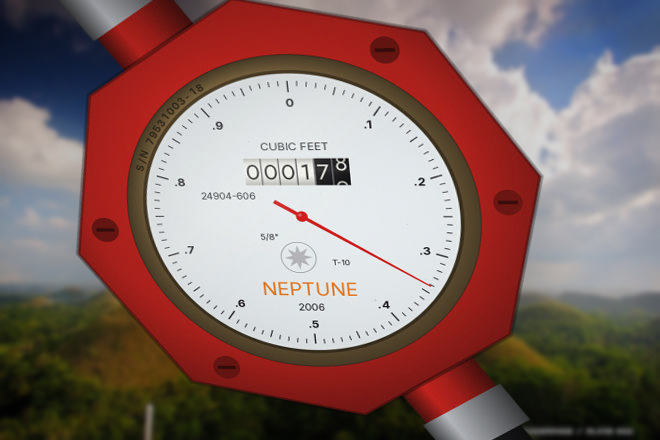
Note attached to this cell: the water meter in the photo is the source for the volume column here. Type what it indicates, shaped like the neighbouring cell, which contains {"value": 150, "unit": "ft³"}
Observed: {"value": 178.34, "unit": "ft³"}
